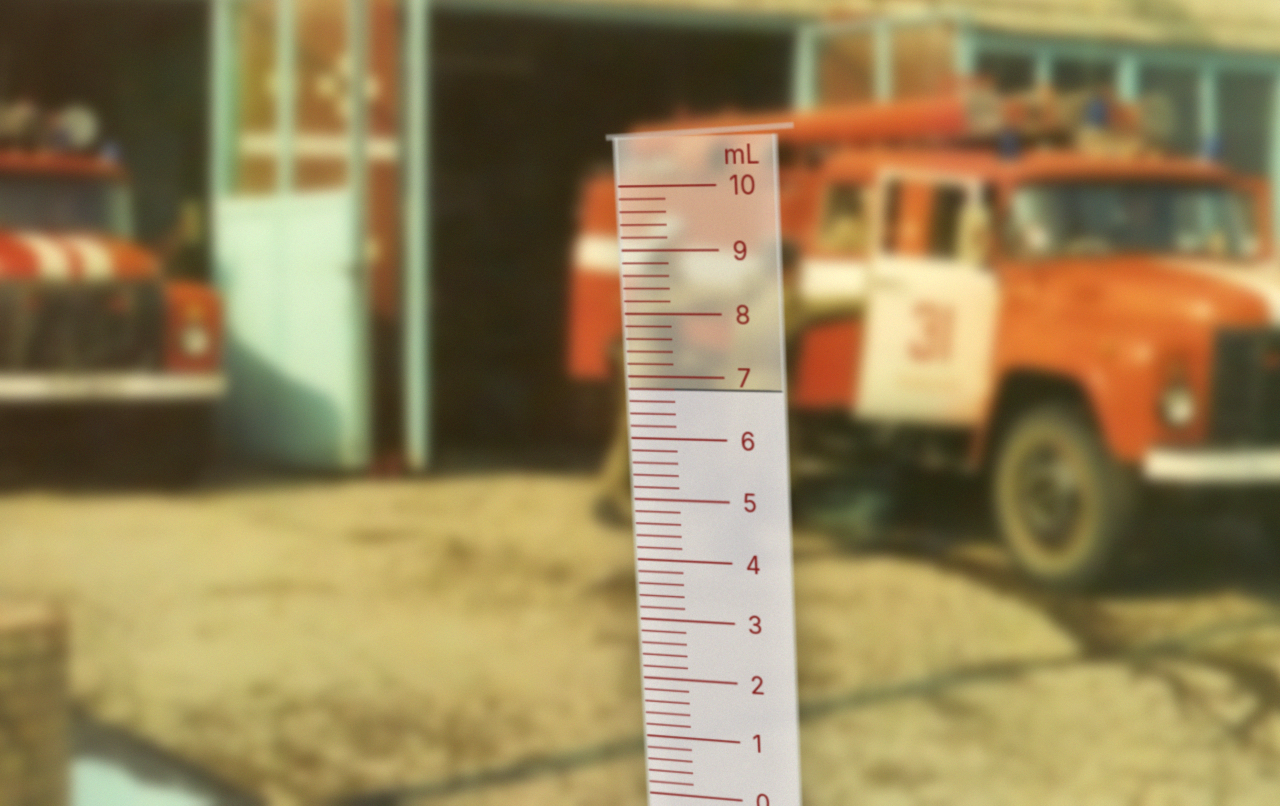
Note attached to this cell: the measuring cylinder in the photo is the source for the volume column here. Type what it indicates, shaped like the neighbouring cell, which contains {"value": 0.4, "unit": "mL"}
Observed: {"value": 6.8, "unit": "mL"}
